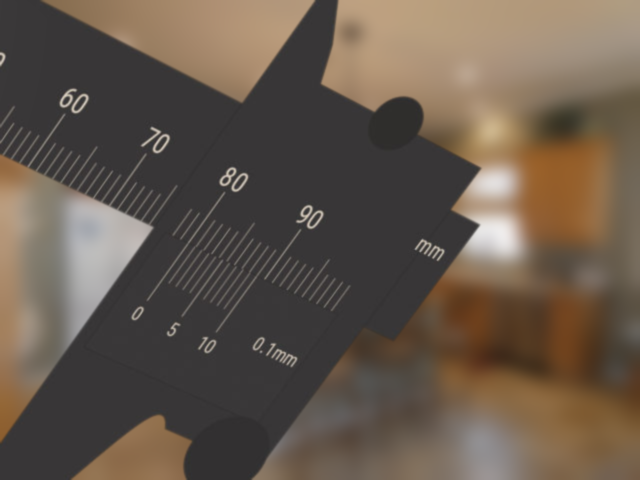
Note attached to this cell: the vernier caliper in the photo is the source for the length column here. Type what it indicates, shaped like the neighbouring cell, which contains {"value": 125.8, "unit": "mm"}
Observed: {"value": 80.0, "unit": "mm"}
